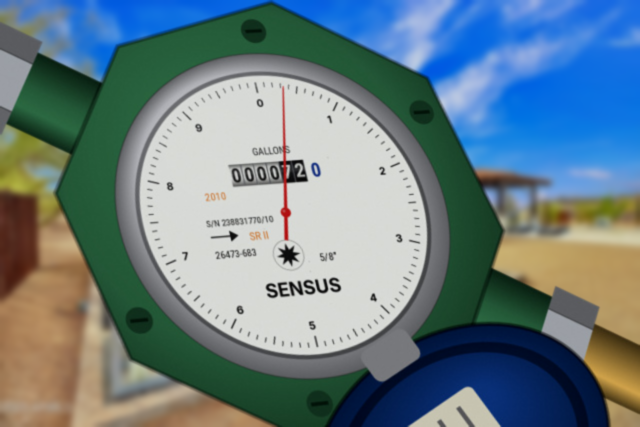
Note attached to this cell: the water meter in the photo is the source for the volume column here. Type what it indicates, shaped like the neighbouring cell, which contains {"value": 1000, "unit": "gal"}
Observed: {"value": 720.3, "unit": "gal"}
